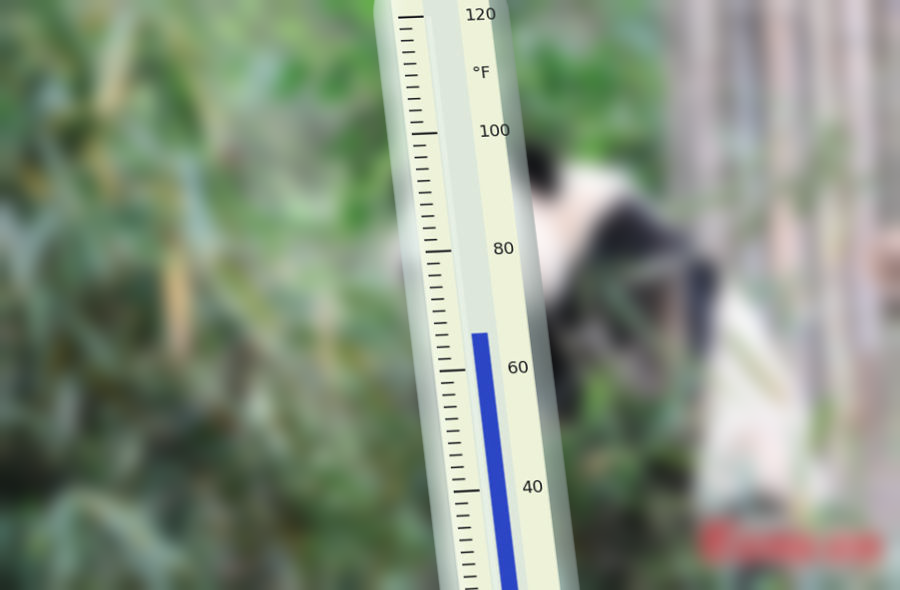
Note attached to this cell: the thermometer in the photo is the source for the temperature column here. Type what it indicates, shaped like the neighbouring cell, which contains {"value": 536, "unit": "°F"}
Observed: {"value": 66, "unit": "°F"}
